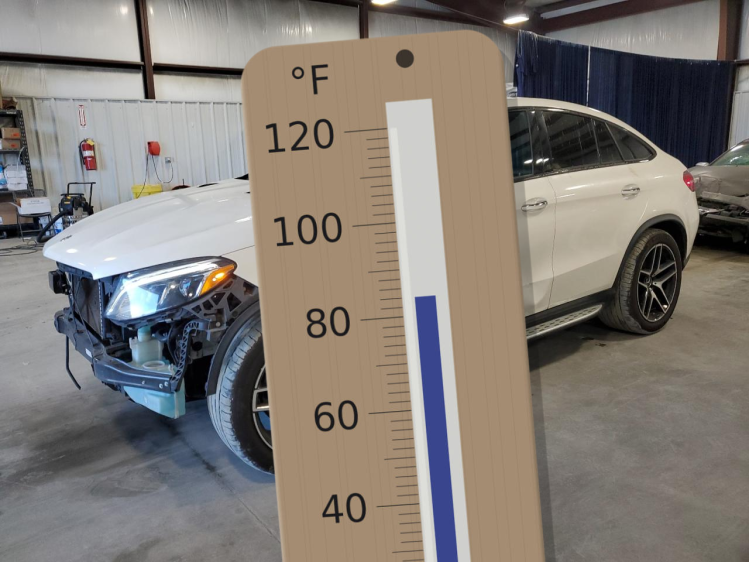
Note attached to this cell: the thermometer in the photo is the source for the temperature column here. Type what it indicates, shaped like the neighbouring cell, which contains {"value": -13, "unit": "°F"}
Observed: {"value": 84, "unit": "°F"}
